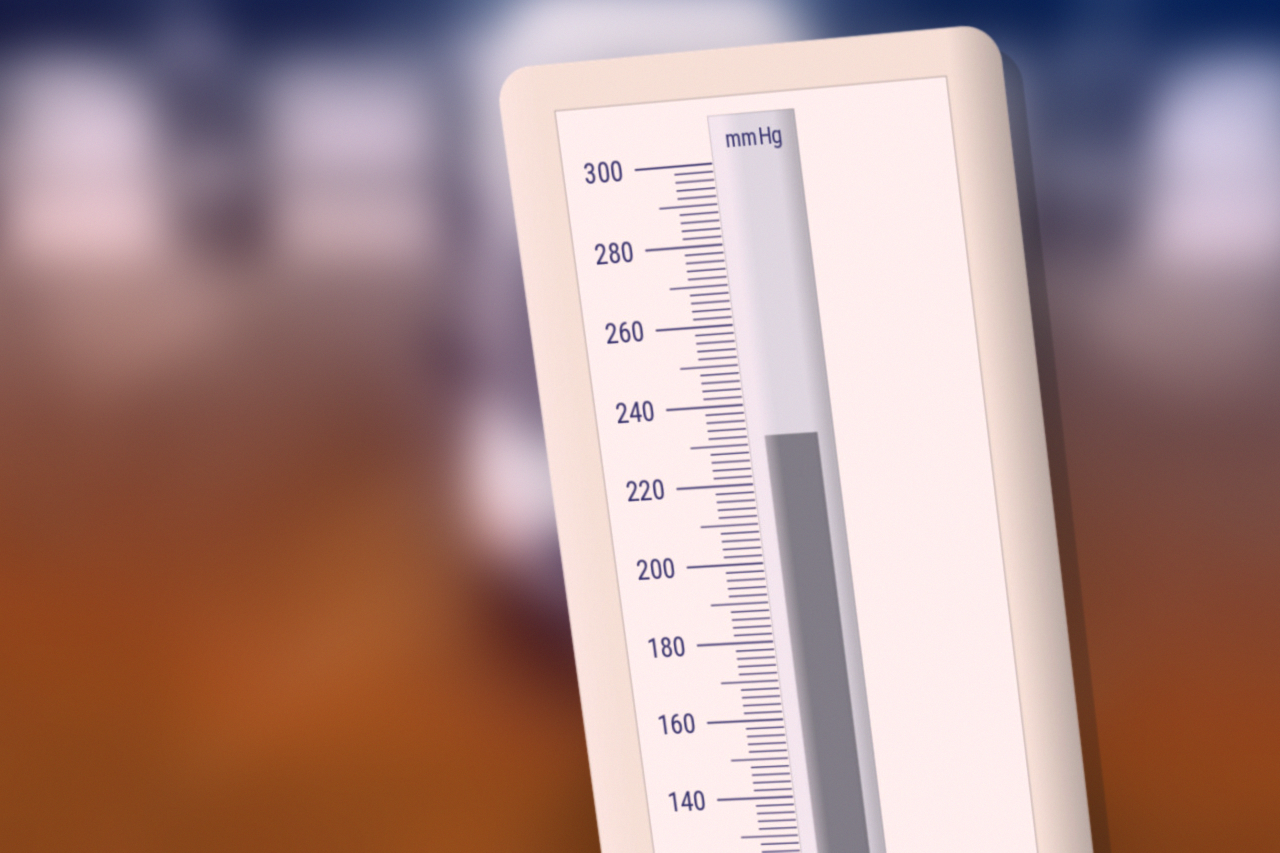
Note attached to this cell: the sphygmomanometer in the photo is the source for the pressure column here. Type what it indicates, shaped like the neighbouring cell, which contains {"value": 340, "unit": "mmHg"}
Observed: {"value": 232, "unit": "mmHg"}
